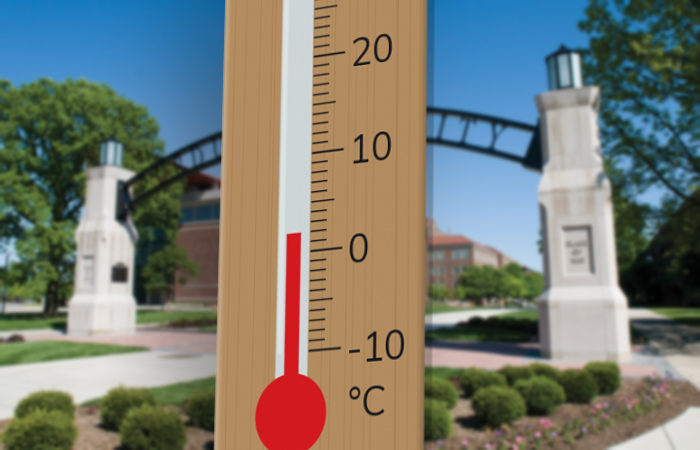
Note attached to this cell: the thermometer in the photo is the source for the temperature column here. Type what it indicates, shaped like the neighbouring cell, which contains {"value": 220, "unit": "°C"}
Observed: {"value": 2, "unit": "°C"}
